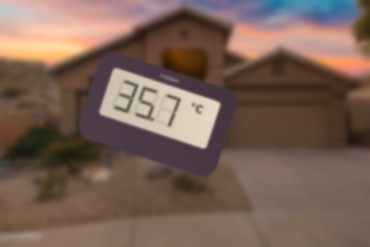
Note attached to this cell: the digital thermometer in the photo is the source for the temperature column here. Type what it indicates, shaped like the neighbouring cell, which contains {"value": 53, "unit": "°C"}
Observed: {"value": 35.7, "unit": "°C"}
